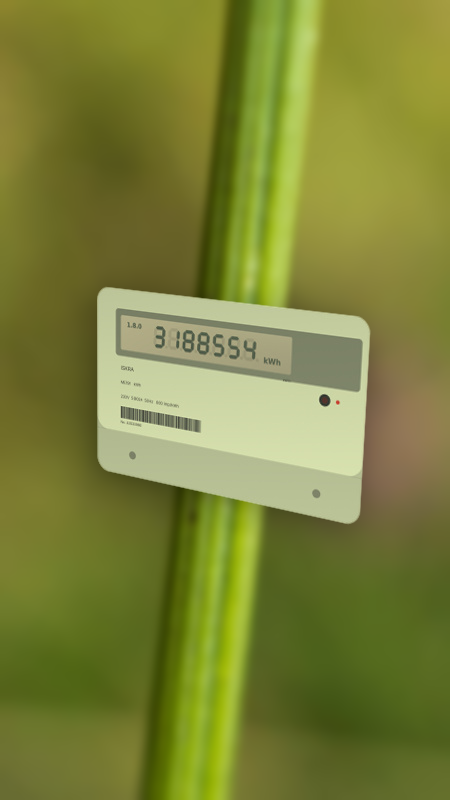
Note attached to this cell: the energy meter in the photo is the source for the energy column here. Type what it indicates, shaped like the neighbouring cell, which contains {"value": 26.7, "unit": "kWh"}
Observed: {"value": 3188554, "unit": "kWh"}
